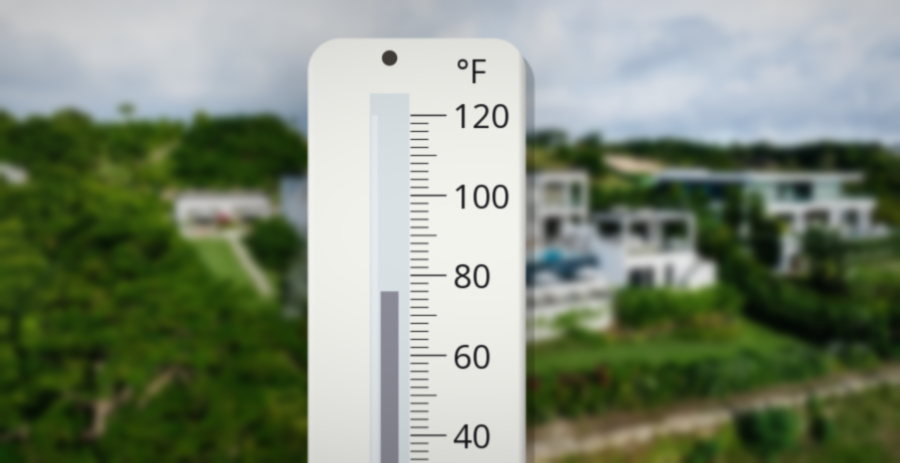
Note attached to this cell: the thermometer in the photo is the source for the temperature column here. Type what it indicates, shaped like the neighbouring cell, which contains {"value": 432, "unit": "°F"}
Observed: {"value": 76, "unit": "°F"}
